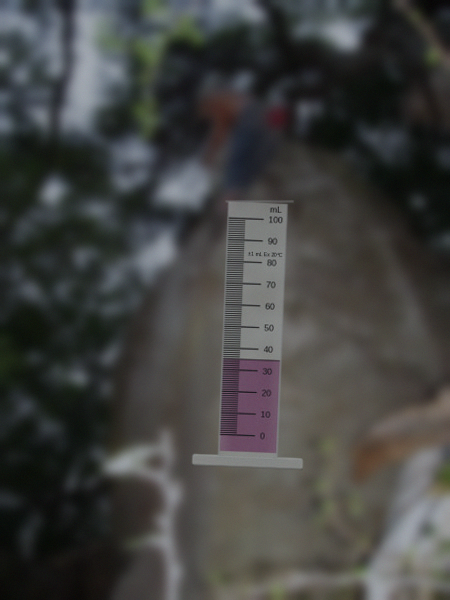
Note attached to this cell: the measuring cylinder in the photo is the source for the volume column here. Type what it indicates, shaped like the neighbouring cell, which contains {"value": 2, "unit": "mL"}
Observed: {"value": 35, "unit": "mL"}
